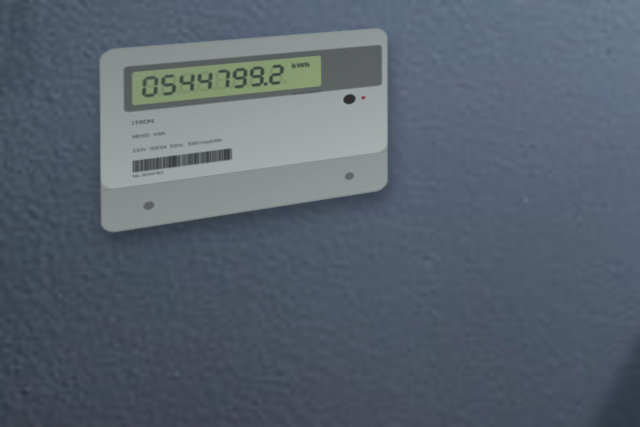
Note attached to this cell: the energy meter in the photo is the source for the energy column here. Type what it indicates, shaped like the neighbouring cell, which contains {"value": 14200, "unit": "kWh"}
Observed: {"value": 544799.2, "unit": "kWh"}
